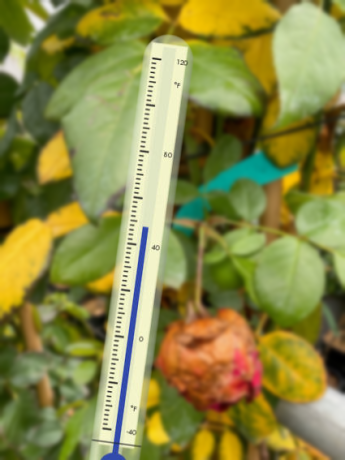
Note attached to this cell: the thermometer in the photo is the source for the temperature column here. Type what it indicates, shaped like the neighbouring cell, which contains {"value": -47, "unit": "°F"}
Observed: {"value": 48, "unit": "°F"}
